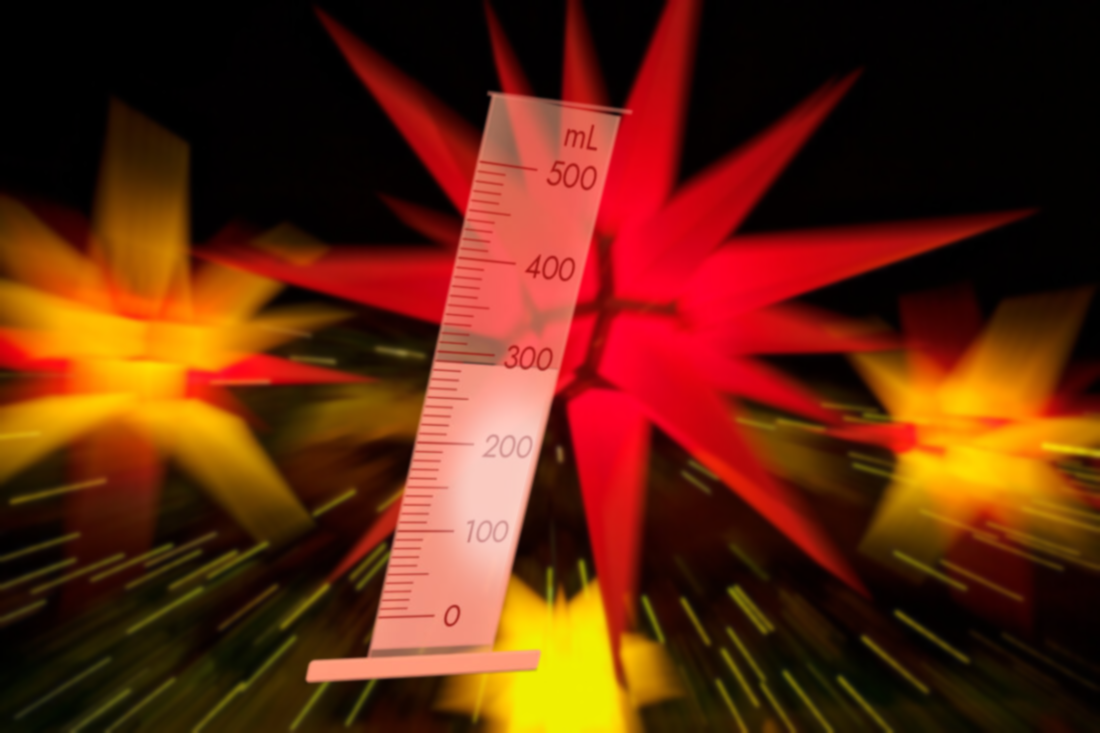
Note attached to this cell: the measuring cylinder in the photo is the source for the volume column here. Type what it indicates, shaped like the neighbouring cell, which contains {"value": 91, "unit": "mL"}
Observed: {"value": 290, "unit": "mL"}
